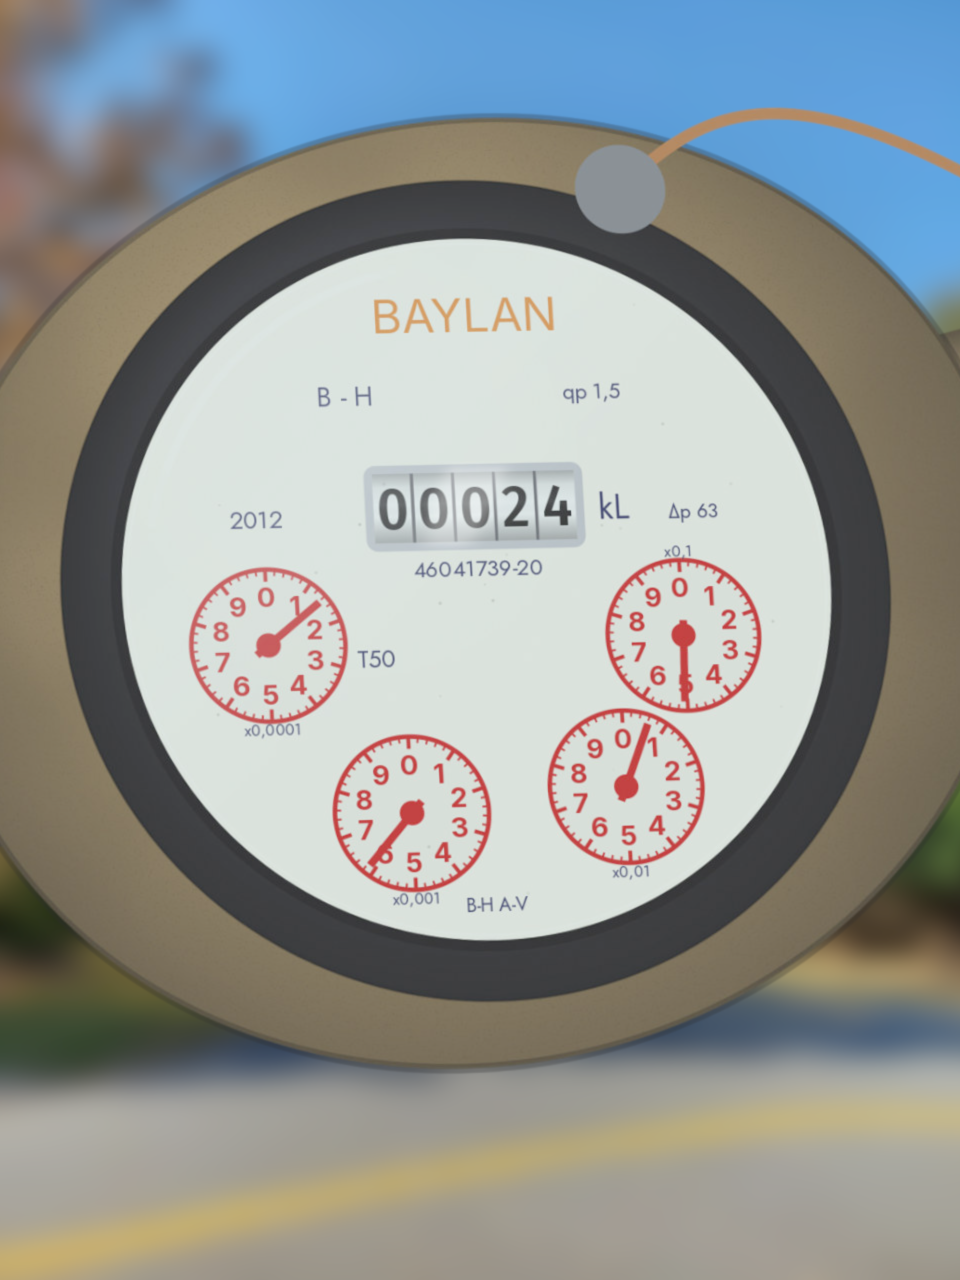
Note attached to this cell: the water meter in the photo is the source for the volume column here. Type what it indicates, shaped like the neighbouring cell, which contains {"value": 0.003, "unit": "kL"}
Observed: {"value": 24.5061, "unit": "kL"}
